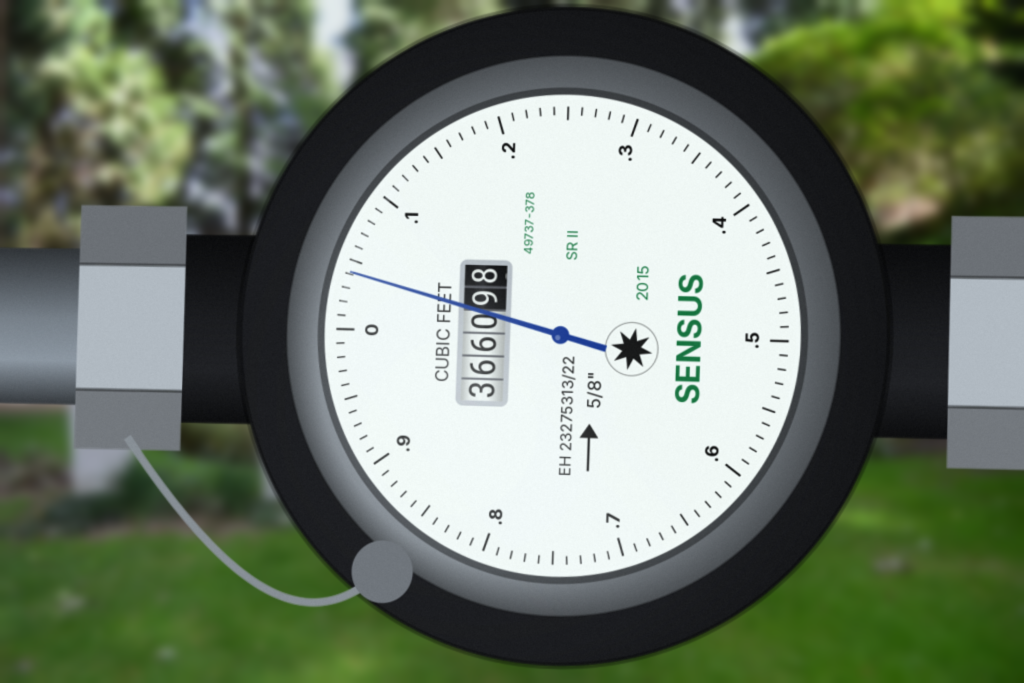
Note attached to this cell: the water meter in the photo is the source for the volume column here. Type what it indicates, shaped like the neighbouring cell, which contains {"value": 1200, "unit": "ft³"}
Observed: {"value": 366098.04, "unit": "ft³"}
